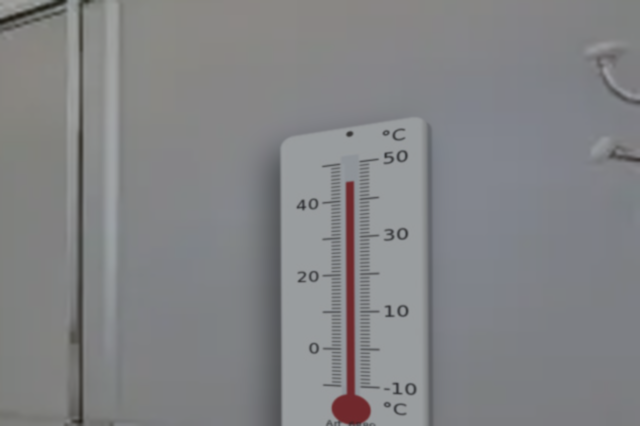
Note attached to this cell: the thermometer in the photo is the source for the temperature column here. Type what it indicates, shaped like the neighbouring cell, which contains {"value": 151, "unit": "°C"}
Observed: {"value": 45, "unit": "°C"}
